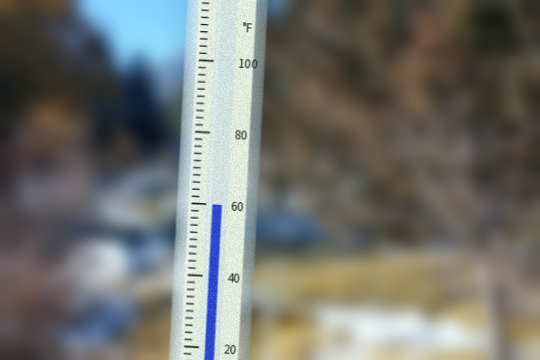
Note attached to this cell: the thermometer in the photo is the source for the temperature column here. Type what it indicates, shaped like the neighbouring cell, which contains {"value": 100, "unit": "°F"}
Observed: {"value": 60, "unit": "°F"}
